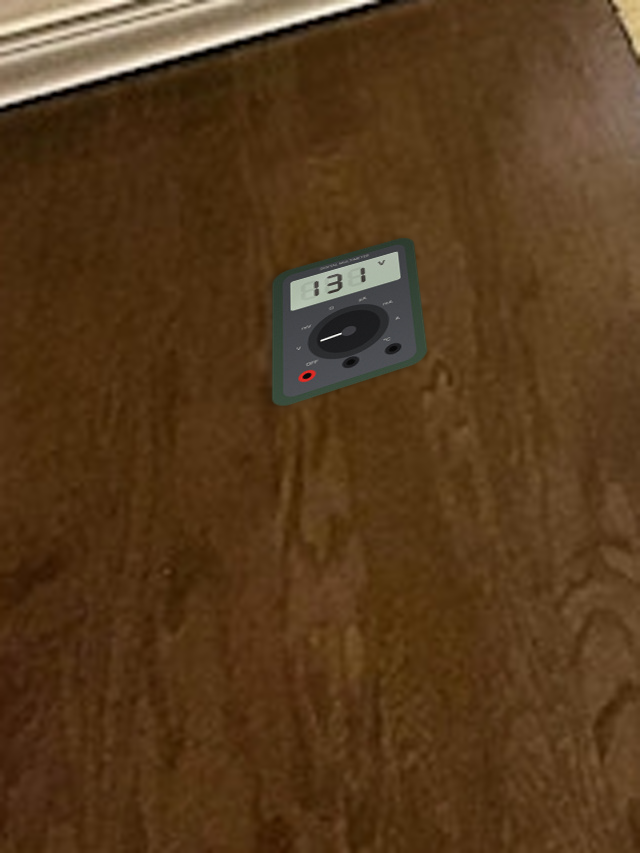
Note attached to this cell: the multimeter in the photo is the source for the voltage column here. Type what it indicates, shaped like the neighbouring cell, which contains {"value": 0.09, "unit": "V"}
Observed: {"value": 131, "unit": "V"}
